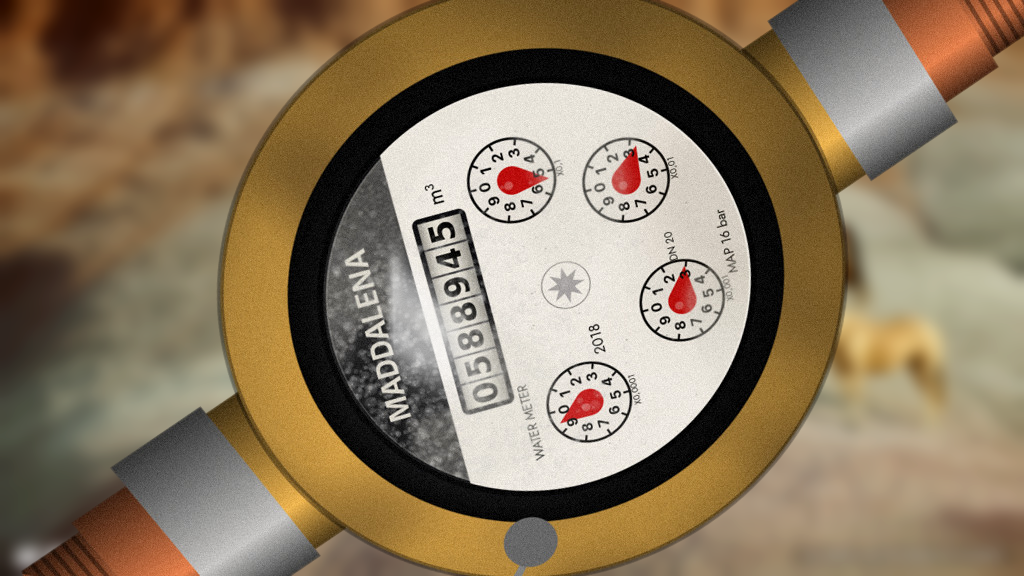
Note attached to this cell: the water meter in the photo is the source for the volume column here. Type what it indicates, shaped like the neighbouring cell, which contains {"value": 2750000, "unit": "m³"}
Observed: {"value": 588945.5329, "unit": "m³"}
